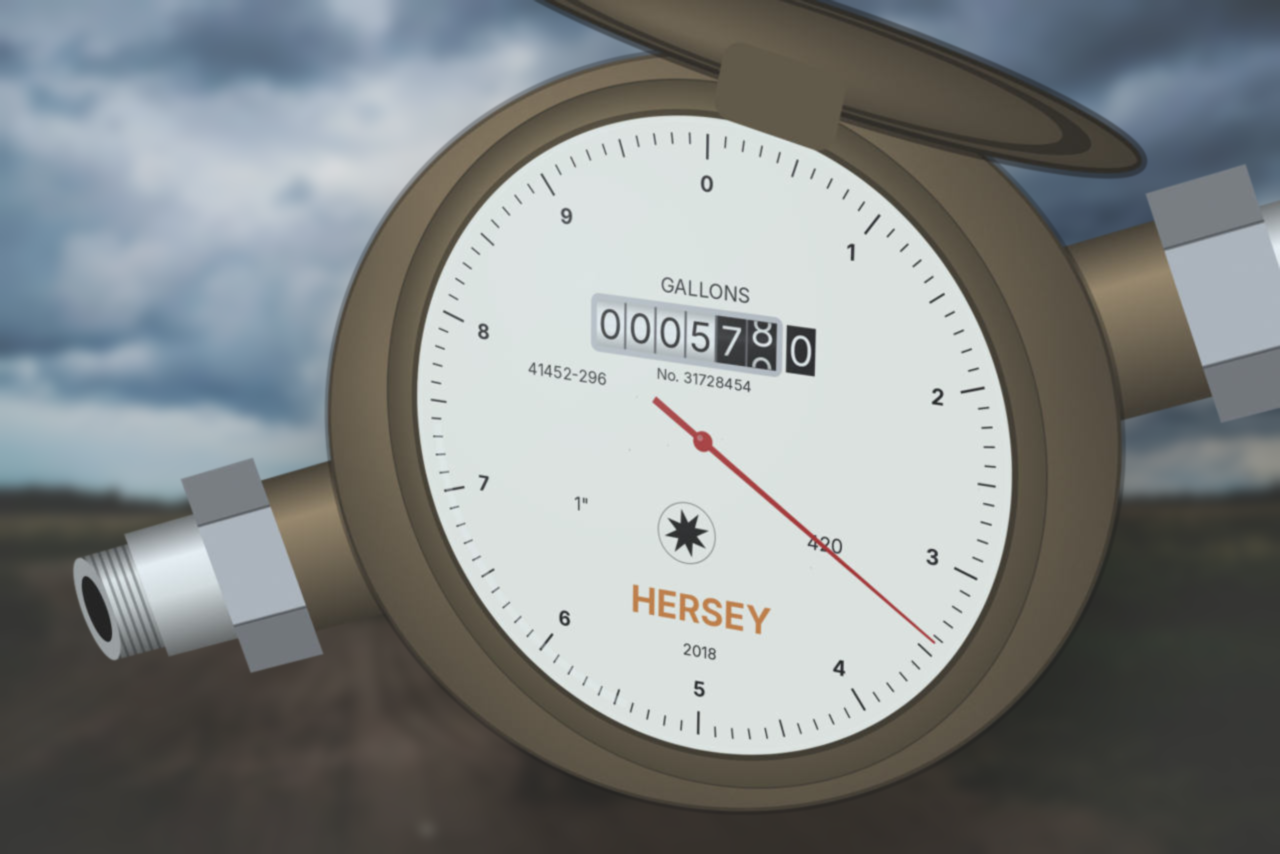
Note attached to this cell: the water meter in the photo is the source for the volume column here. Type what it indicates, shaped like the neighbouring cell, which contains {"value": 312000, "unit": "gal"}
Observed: {"value": 5783.4, "unit": "gal"}
